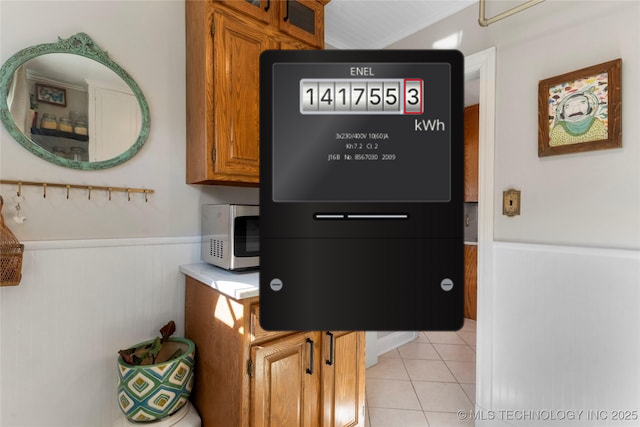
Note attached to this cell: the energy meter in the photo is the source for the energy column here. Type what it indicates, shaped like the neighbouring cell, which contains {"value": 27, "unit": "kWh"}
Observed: {"value": 141755.3, "unit": "kWh"}
